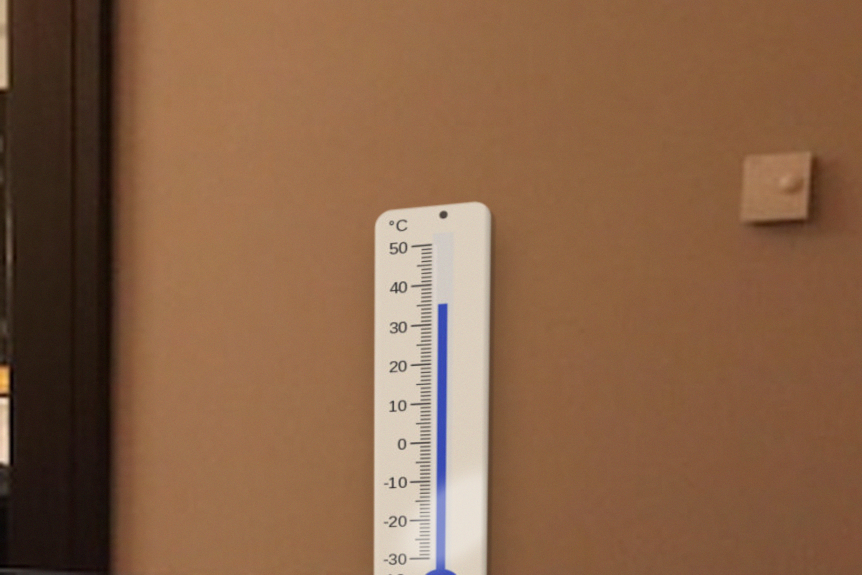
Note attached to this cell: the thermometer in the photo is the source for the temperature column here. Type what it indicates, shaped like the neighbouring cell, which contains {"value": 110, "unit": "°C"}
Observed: {"value": 35, "unit": "°C"}
